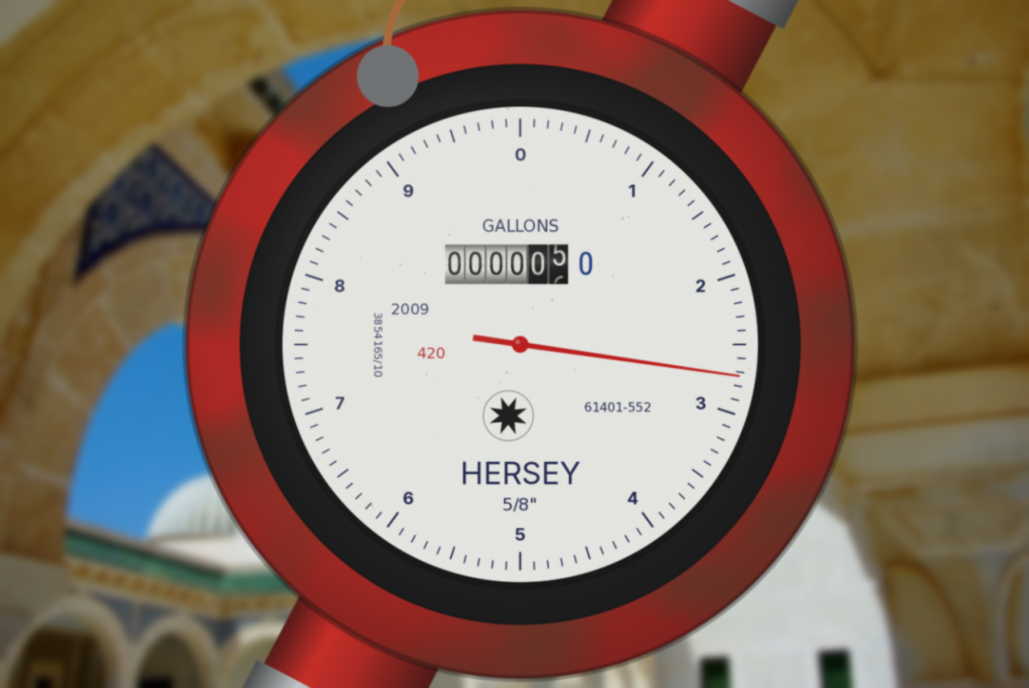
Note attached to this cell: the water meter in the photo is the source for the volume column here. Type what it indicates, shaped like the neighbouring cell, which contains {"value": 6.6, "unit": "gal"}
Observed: {"value": 52.7, "unit": "gal"}
